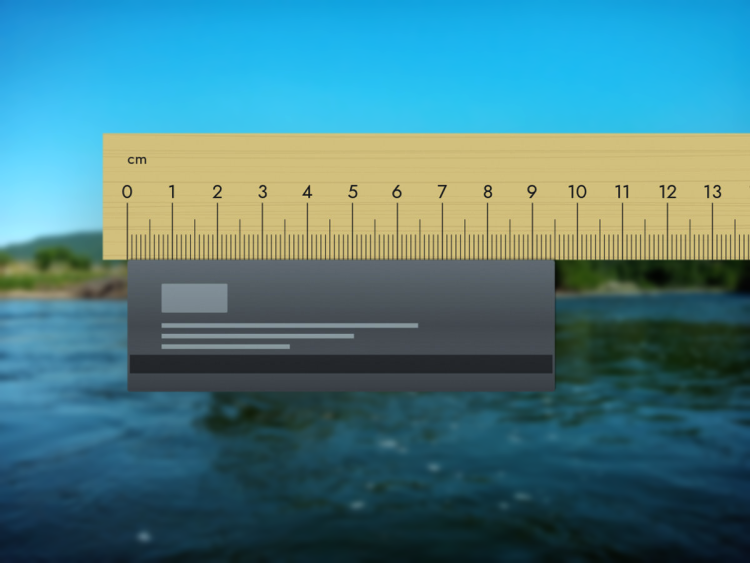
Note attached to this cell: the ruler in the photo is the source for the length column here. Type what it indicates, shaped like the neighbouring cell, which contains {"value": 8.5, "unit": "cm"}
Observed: {"value": 9.5, "unit": "cm"}
